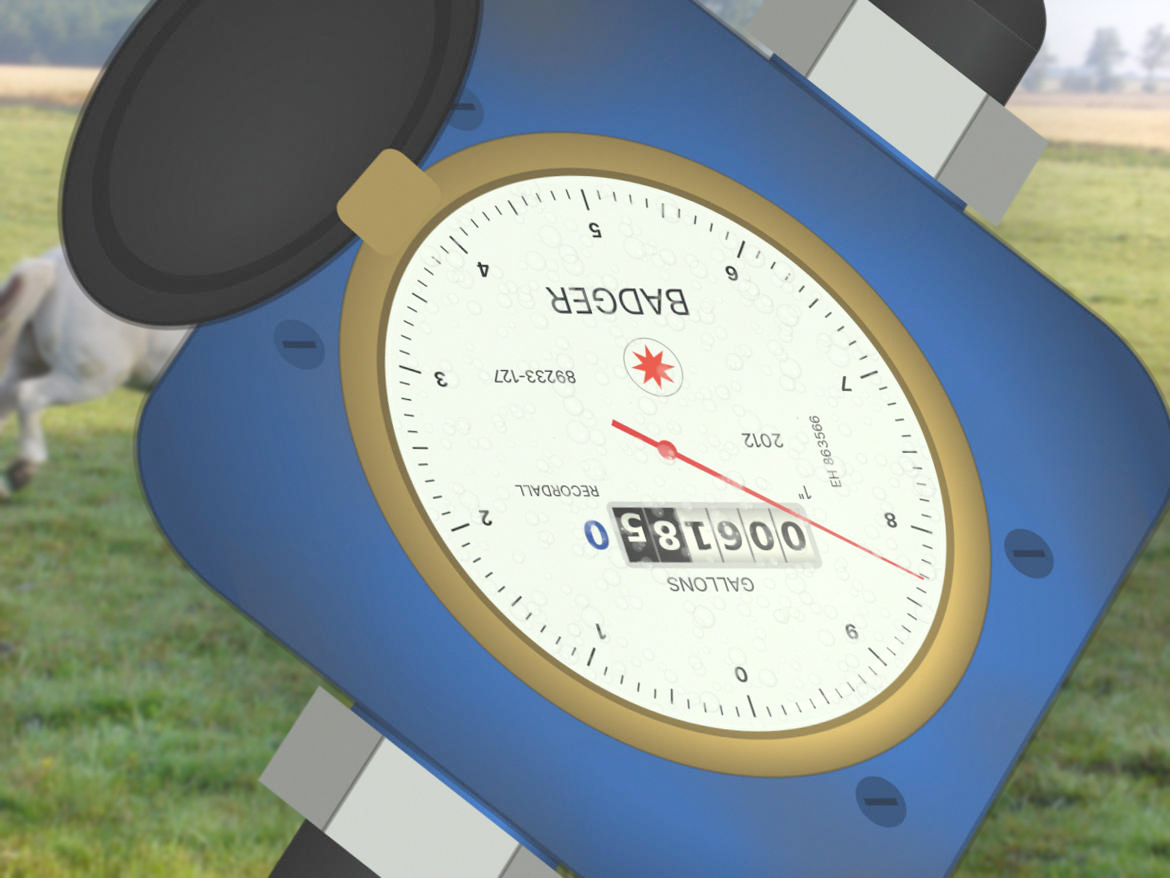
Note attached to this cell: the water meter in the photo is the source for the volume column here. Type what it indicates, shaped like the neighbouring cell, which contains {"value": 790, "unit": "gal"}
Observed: {"value": 61848.3, "unit": "gal"}
